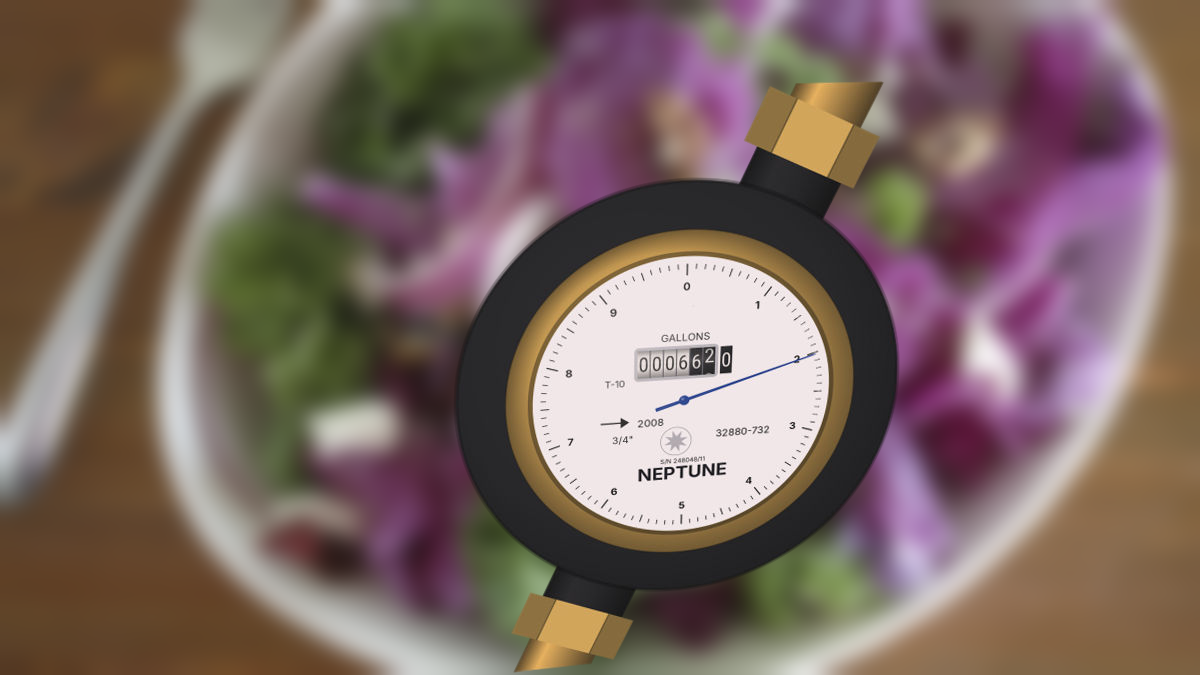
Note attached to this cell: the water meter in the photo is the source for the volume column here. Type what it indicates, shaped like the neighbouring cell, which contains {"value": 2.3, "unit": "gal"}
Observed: {"value": 6622.0, "unit": "gal"}
